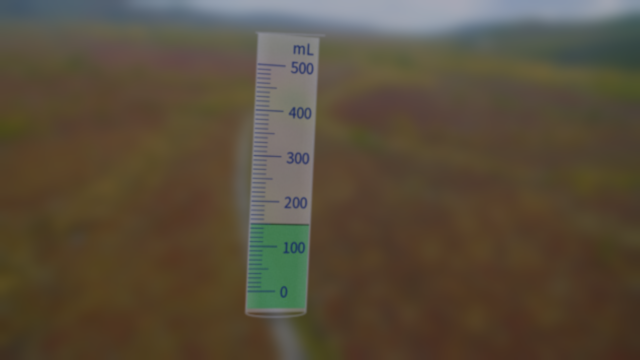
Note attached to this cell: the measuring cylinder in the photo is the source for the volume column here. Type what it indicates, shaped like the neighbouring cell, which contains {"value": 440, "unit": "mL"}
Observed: {"value": 150, "unit": "mL"}
